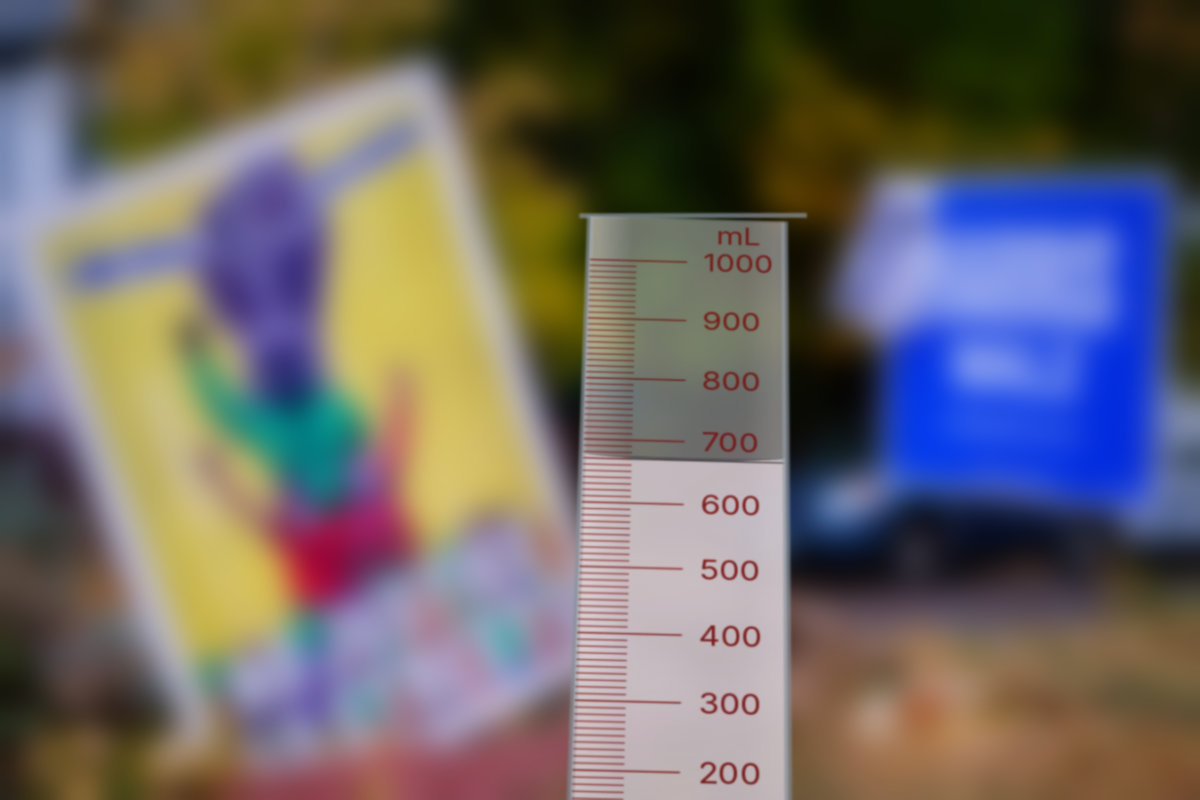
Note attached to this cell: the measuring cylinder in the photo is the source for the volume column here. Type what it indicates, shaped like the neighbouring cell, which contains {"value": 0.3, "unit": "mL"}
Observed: {"value": 670, "unit": "mL"}
